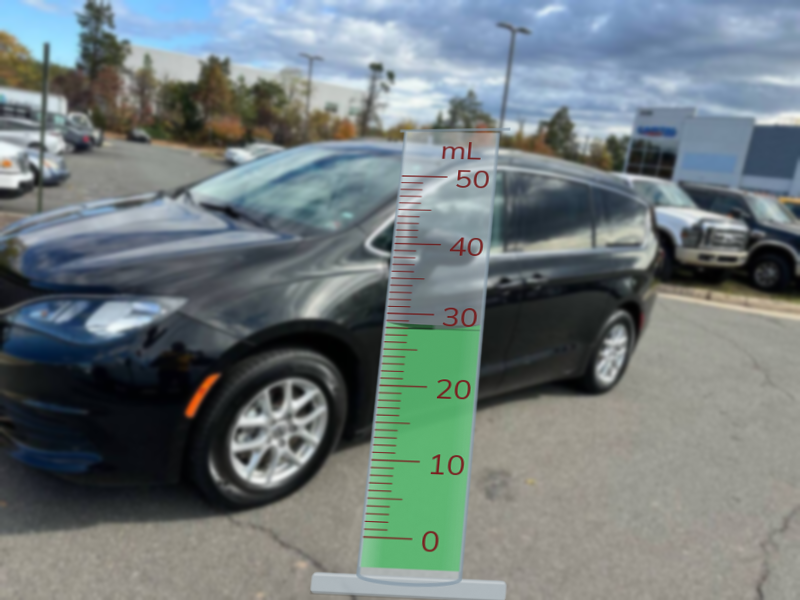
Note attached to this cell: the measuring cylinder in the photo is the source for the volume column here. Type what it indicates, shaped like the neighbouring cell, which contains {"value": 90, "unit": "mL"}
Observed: {"value": 28, "unit": "mL"}
